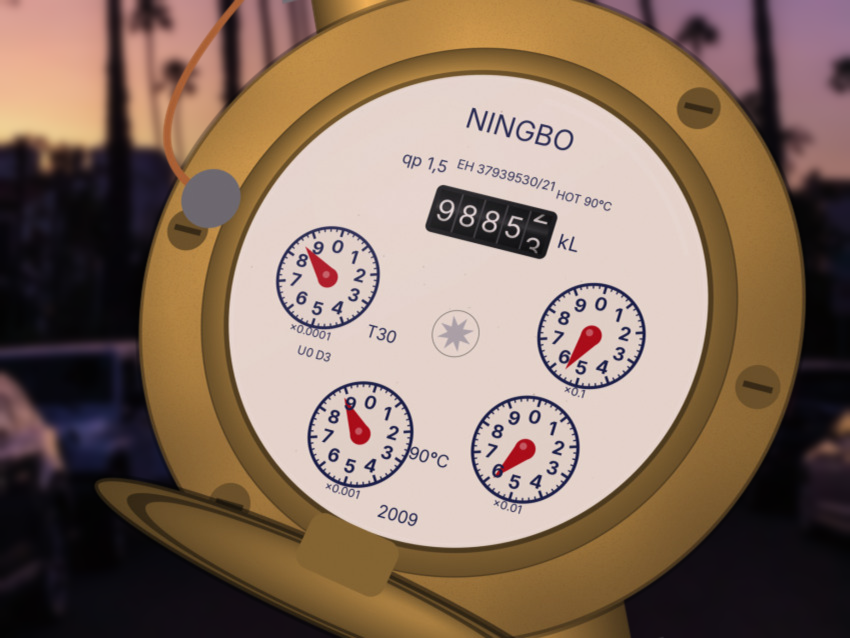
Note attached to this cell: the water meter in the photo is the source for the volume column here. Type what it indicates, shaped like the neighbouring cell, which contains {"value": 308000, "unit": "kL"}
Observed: {"value": 98852.5588, "unit": "kL"}
